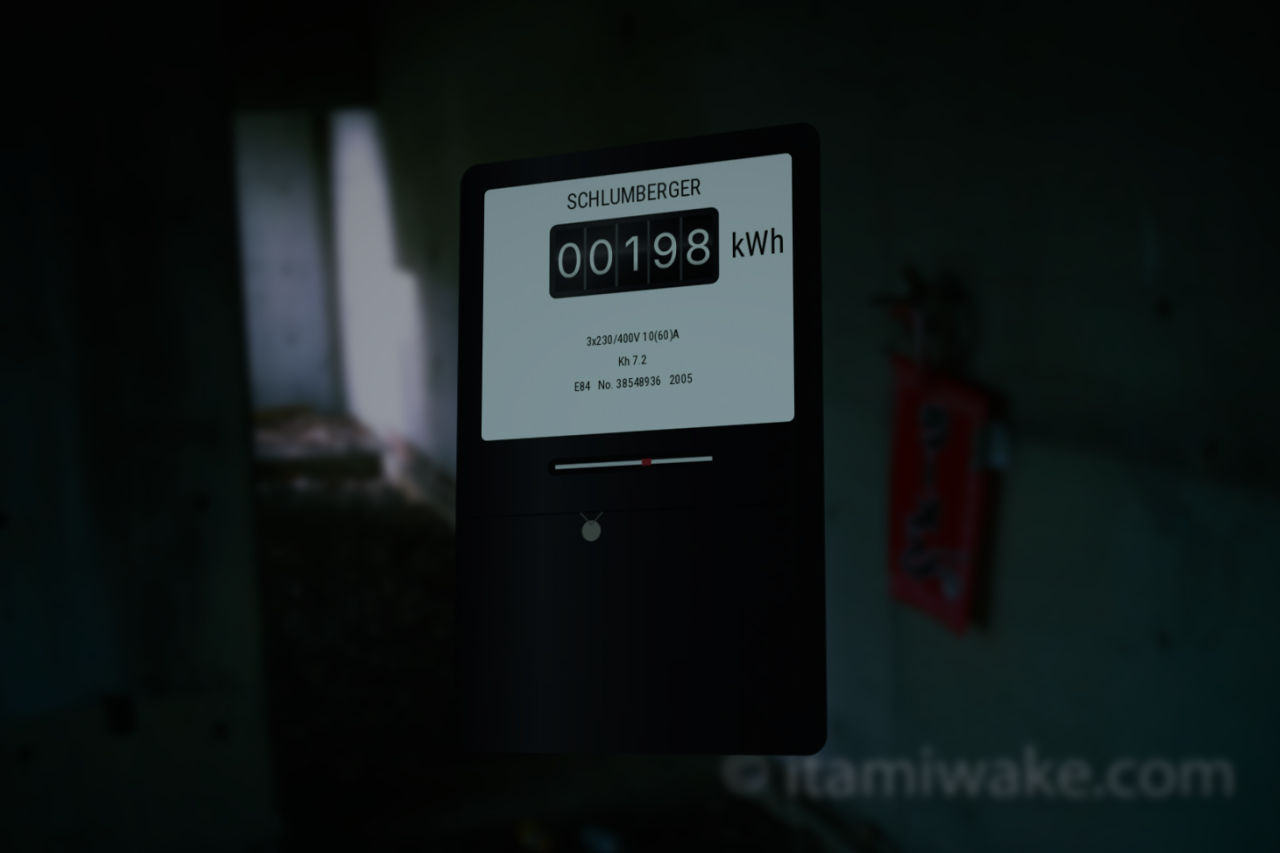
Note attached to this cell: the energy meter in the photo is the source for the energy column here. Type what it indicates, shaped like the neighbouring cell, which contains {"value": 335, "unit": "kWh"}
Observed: {"value": 198, "unit": "kWh"}
